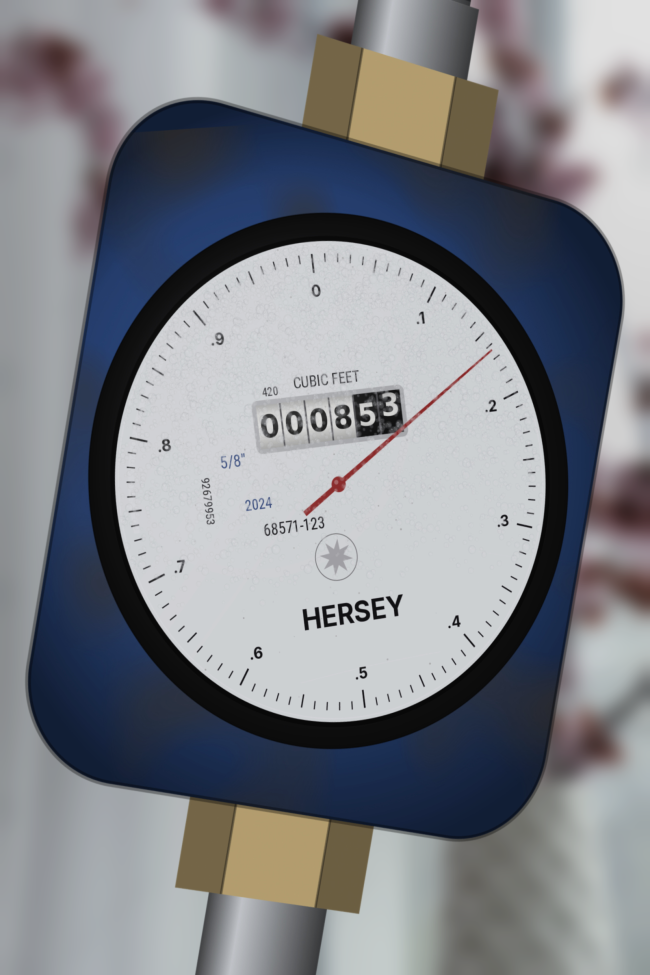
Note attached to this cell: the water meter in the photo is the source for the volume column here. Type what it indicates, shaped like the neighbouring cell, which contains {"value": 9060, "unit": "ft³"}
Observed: {"value": 853.16, "unit": "ft³"}
